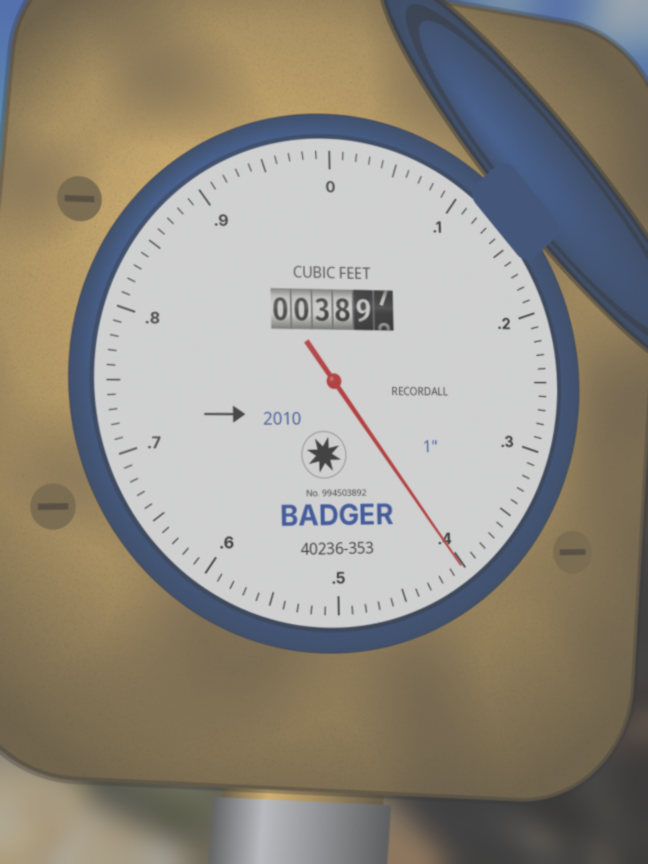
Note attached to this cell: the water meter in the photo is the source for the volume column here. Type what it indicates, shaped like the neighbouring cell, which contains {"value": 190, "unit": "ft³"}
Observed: {"value": 3897.40, "unit": "ft³"}
